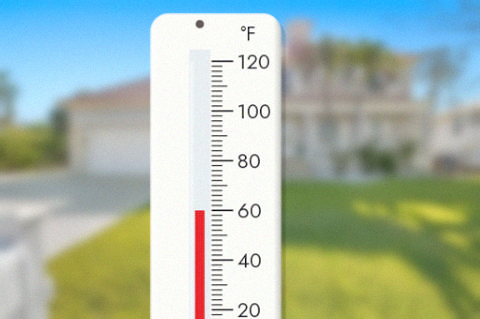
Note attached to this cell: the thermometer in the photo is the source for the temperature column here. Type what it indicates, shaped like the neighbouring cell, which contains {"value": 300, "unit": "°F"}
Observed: {"value": 60, "unit": "°F"}
